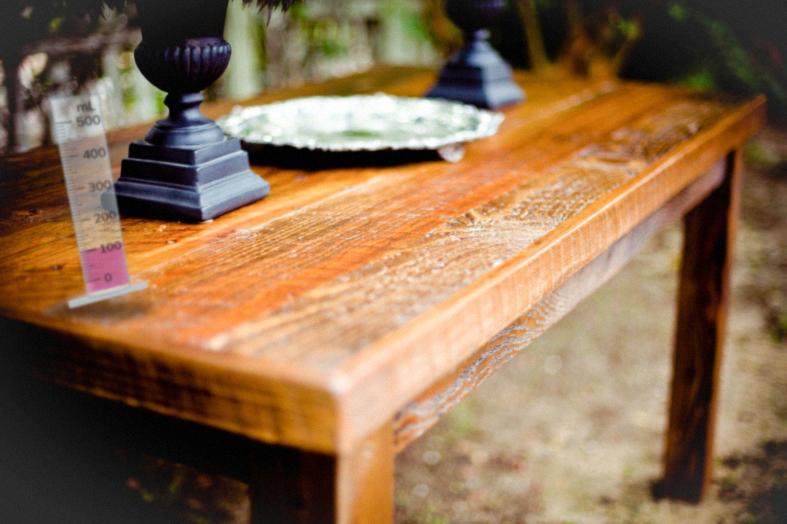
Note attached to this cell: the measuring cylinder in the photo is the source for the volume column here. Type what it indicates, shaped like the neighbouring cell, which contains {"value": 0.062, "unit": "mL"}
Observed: {"value": 100, "unit": "mL"}
